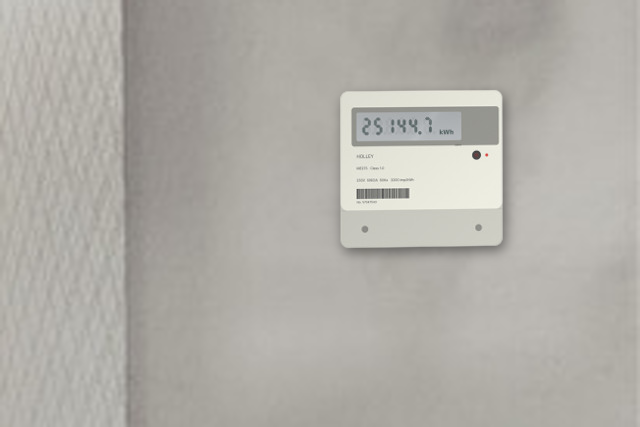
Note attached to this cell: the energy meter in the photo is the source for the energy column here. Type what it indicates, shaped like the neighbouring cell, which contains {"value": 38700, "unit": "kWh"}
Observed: {"value": 25144.7, "unit": "kWh"}
